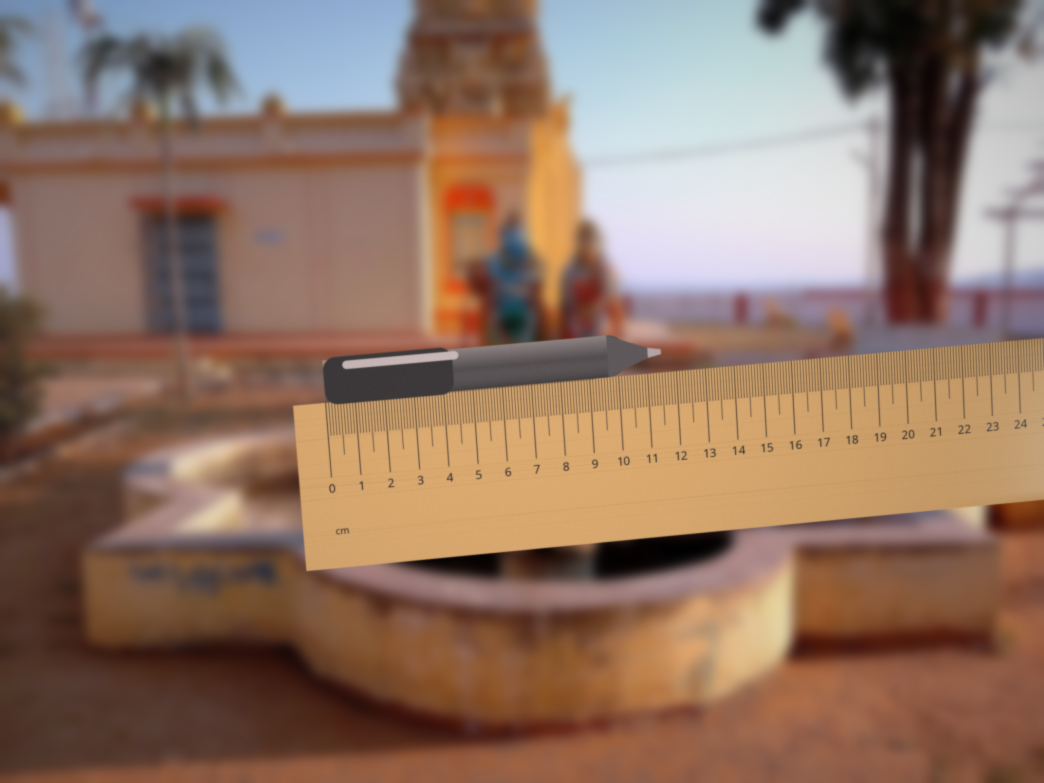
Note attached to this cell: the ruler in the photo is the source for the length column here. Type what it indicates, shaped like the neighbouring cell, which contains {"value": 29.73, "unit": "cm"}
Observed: {"value": 11.5, "unit": "cm"}
